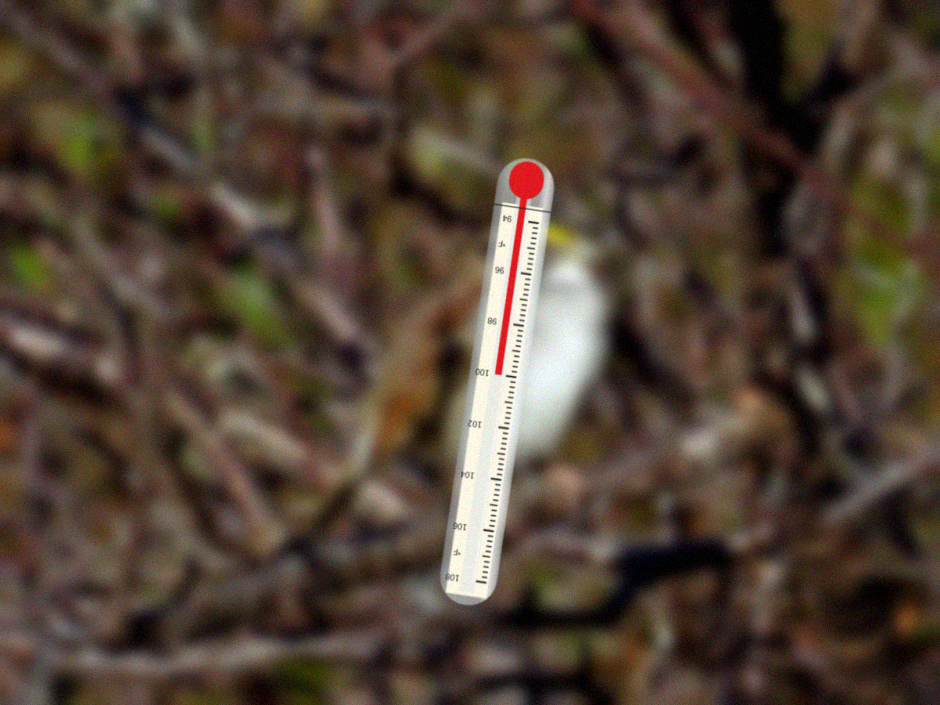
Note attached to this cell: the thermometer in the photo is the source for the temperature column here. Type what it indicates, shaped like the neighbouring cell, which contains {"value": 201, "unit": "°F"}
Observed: {"value": 100, "unit": "°F"}
